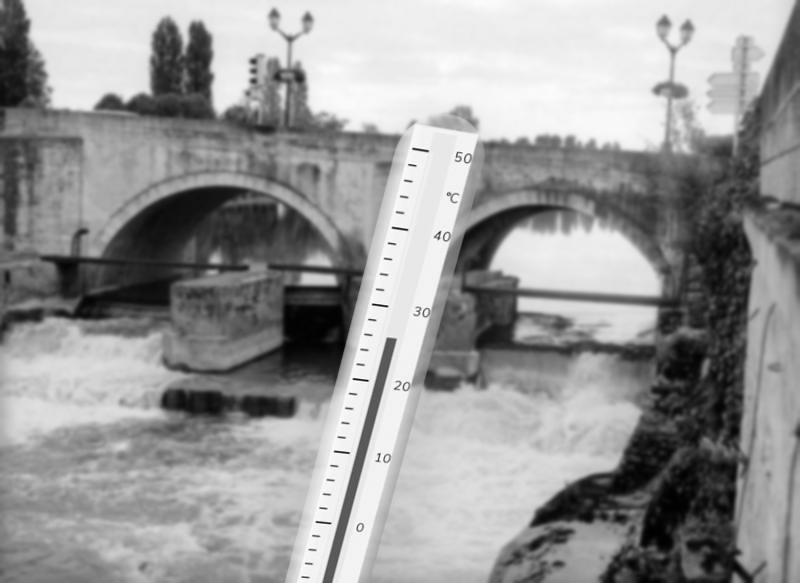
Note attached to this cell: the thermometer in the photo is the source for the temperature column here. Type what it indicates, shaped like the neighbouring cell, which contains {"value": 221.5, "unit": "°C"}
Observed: {"value": 26, "unit": "°C"}
